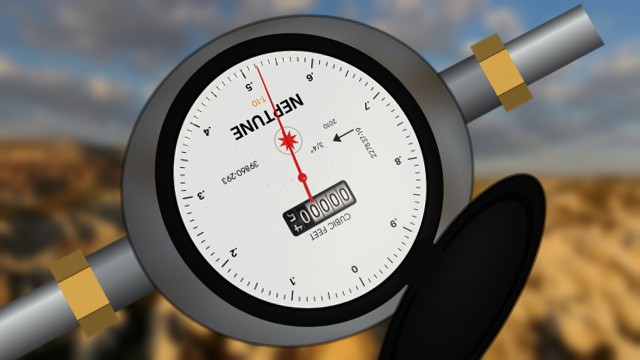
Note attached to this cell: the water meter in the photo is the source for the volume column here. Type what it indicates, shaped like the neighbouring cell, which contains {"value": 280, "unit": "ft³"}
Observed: {"value": 4.52, "unit": "ft³"}
